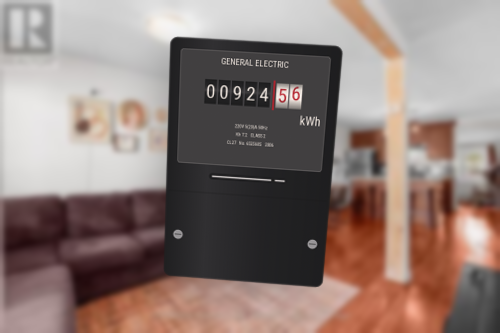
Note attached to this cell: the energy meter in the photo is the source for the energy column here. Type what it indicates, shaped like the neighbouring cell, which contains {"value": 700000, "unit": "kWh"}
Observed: {"value": 924.56, "unit": "kWh"}
